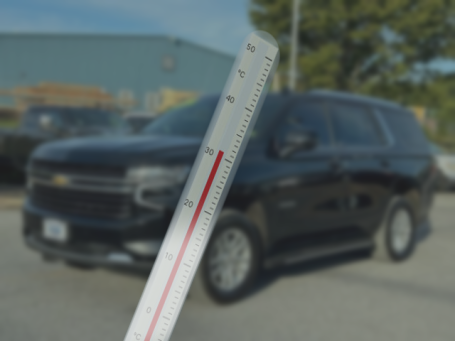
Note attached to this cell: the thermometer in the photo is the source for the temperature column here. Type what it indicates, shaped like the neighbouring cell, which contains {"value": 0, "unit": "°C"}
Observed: {"value": 31, "unit": "°C"}
